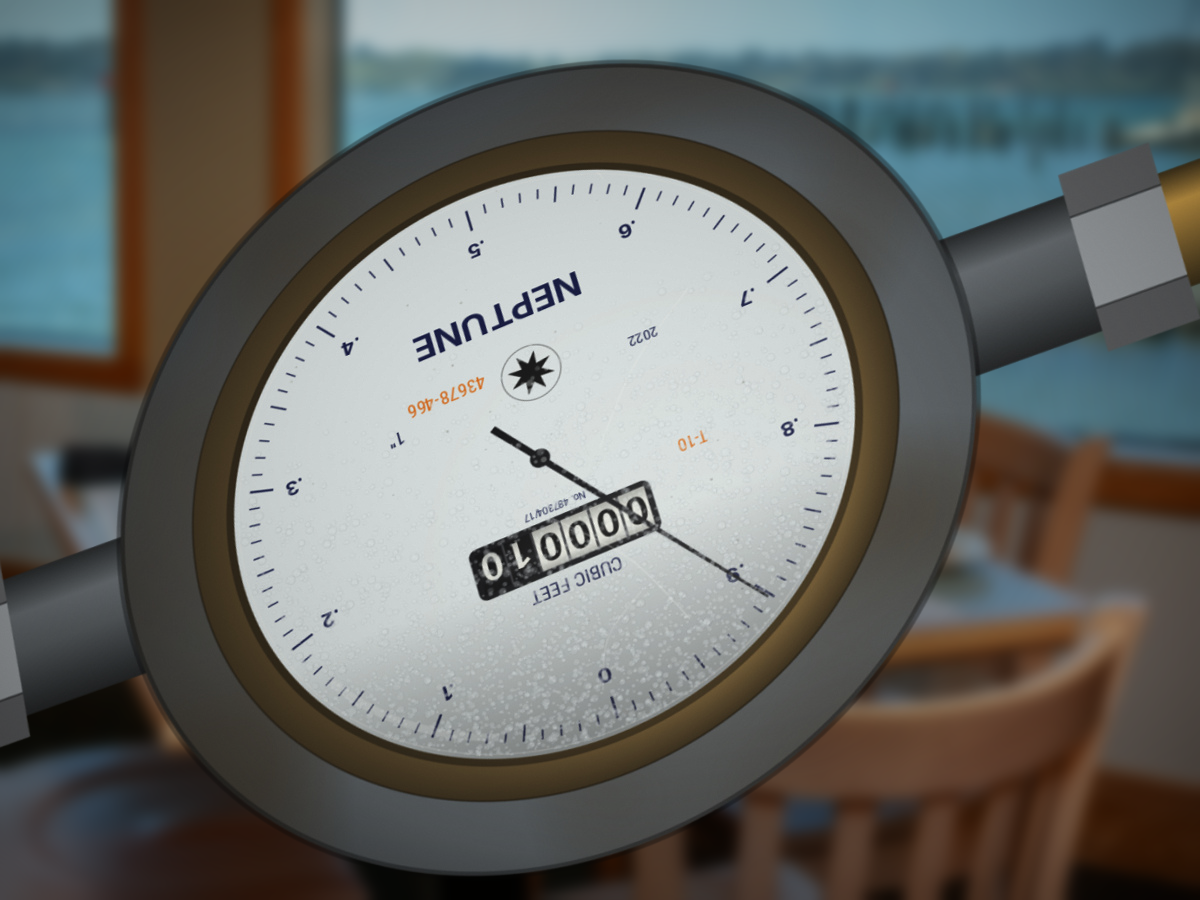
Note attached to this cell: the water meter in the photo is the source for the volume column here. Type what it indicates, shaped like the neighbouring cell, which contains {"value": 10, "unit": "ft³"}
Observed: {"value": 9.90, "unit": "ft³"}
